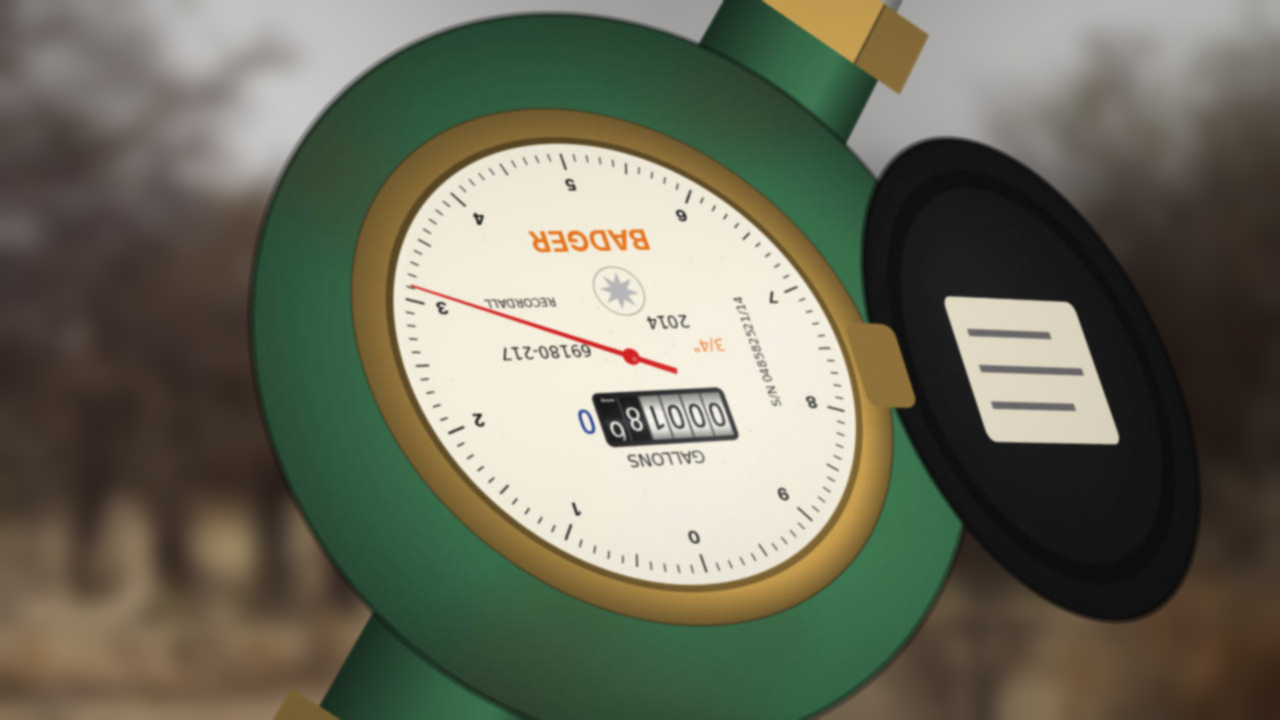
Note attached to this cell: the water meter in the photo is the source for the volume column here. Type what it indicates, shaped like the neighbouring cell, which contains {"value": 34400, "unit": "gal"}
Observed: {"value": 1863.1, "unit": "gal"}
